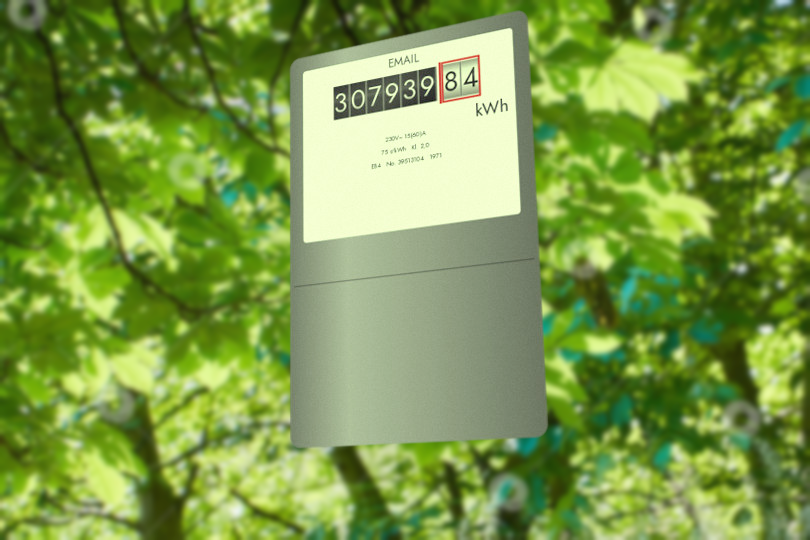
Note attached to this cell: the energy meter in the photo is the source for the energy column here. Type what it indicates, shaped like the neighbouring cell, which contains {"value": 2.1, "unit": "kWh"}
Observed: {"value": 307939.84, "unit": "kWh"}
